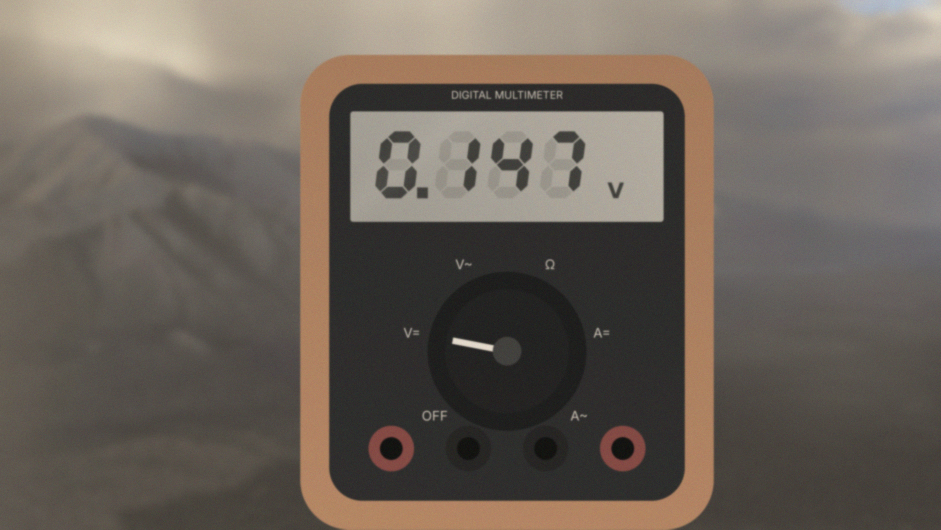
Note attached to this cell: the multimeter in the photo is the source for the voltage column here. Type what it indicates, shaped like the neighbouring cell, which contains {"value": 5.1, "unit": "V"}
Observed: {"value": 0.147, "unit": "V"}
